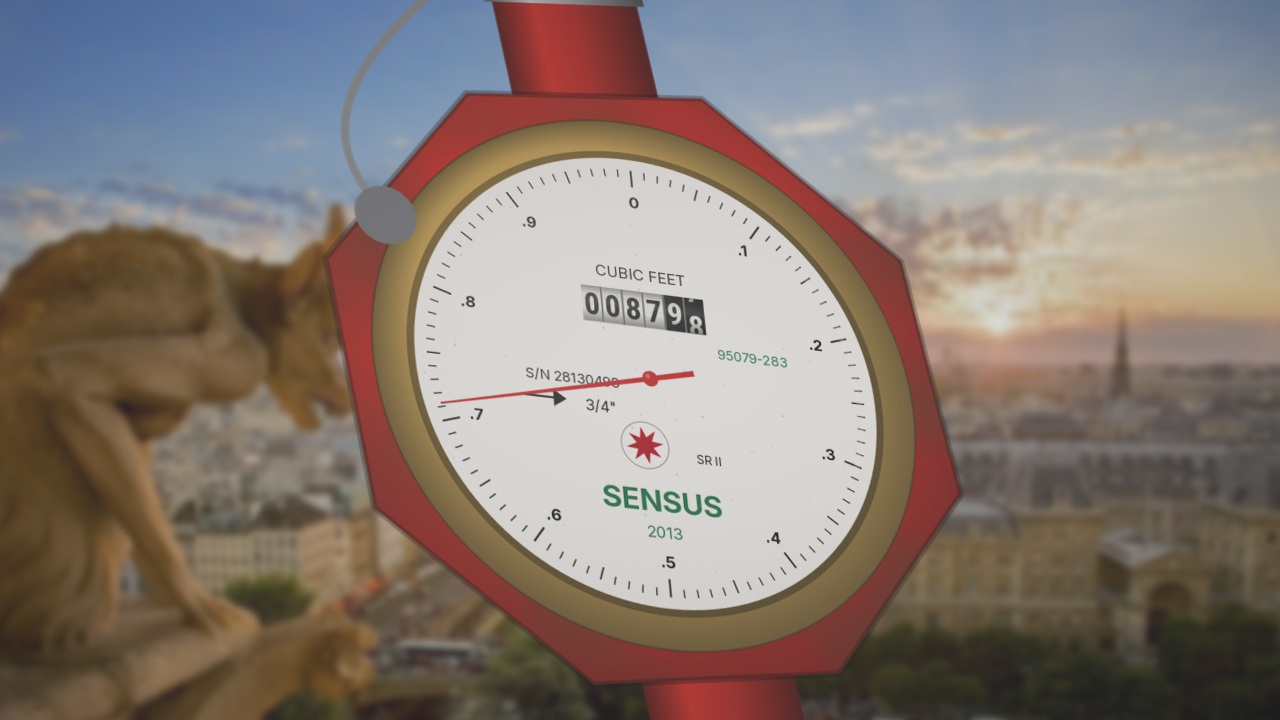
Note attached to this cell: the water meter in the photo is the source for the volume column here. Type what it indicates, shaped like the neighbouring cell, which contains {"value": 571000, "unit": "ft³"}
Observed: {"value": 8797.71, "unit": "ft³"}
